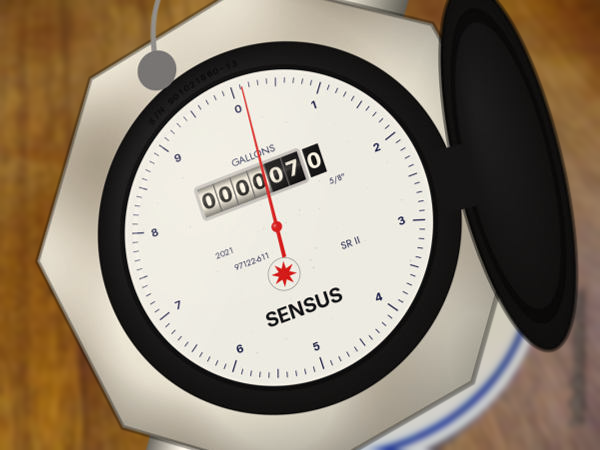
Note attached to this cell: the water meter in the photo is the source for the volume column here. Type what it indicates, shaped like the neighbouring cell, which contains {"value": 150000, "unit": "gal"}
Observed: {"value": 70.1, "unit": "gal"}
